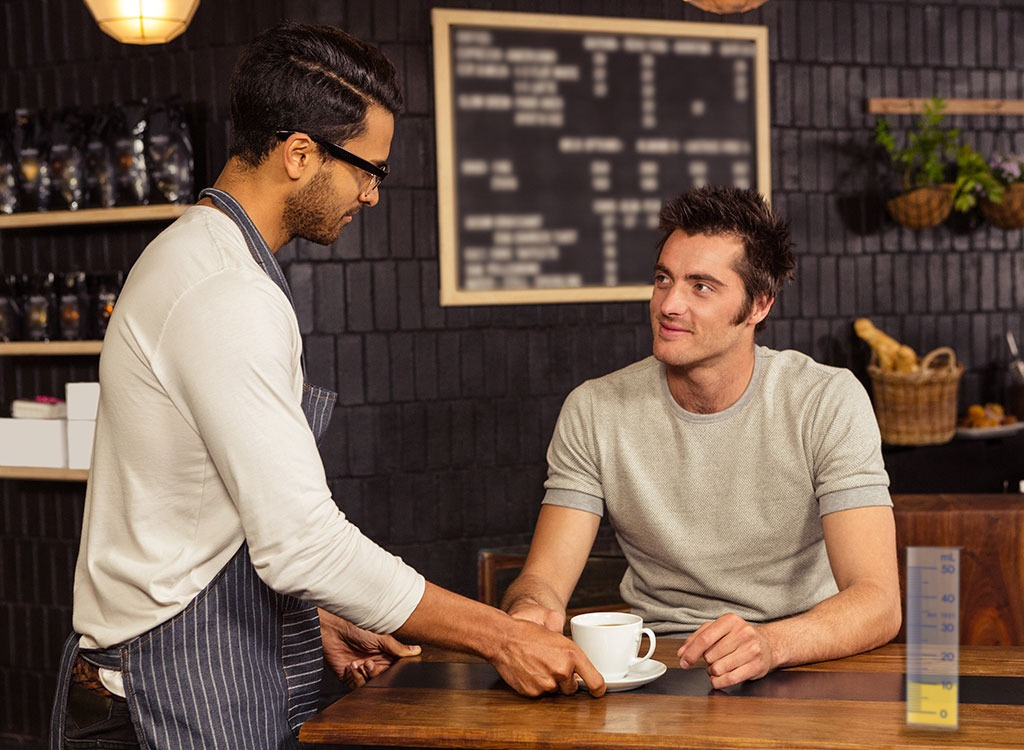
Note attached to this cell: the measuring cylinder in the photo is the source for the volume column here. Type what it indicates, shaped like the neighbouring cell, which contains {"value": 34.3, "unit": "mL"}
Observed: {"value": 10, "unit": "mL"}
